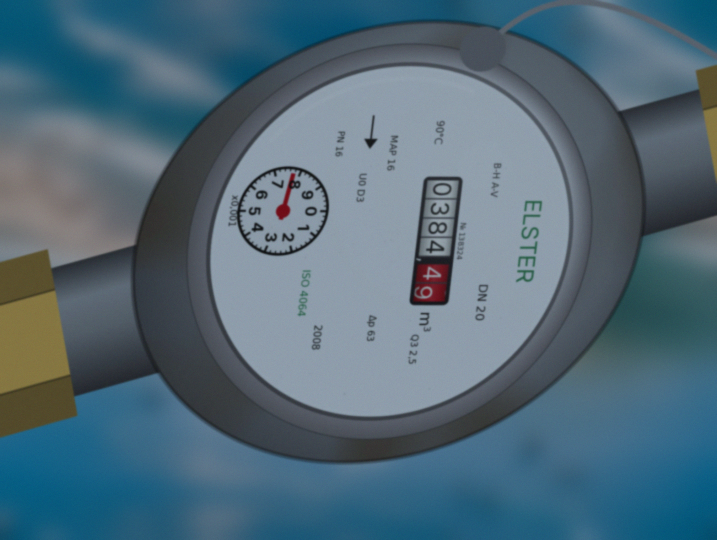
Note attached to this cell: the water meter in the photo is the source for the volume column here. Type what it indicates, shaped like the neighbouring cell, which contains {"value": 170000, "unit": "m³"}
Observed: {"value": 384.487, "unit": "m³"}
